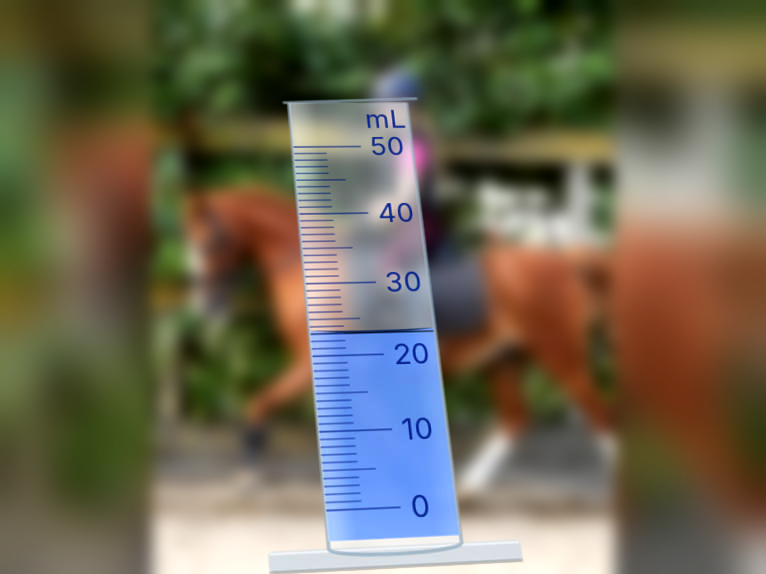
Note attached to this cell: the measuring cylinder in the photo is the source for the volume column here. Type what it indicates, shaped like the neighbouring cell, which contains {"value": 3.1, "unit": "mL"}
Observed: {"value": 23, "unit": "mL"}
